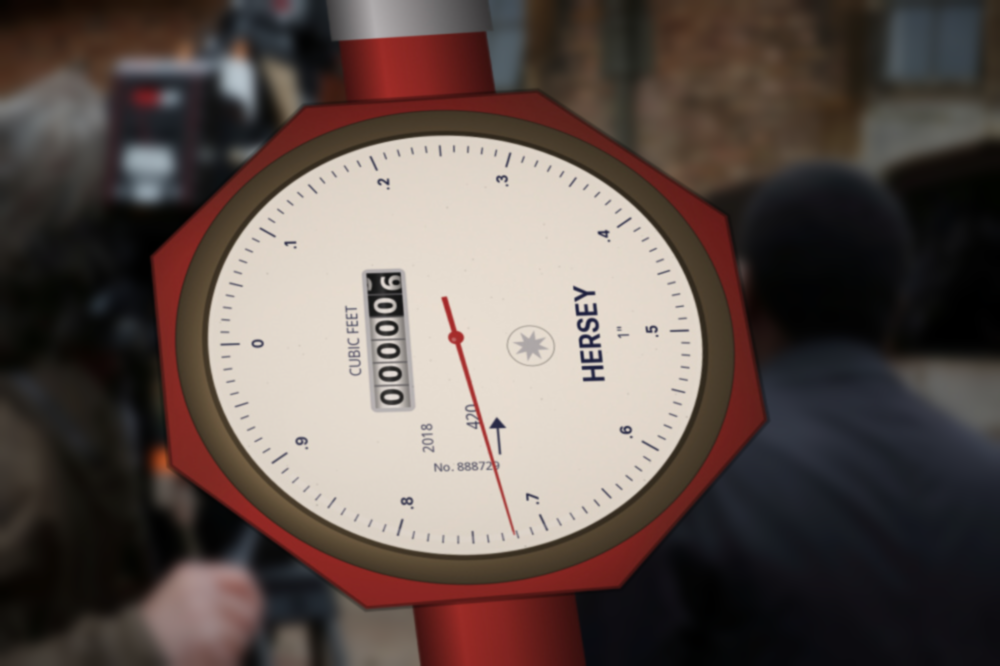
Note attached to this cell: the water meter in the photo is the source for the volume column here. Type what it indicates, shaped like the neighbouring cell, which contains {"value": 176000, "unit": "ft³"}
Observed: {"value": 5.72, "unit": "ft³"}
